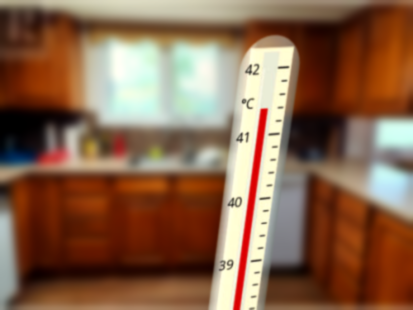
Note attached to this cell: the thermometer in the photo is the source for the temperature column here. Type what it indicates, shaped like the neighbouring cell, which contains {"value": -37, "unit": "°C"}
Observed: {"value": 41.4, "unit": "°C"}
